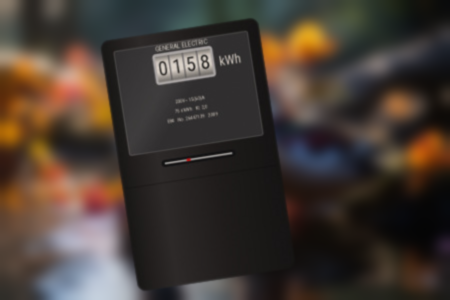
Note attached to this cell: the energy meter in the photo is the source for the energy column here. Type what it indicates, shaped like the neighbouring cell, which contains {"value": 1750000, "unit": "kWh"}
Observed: {"value": 158, "unit": "kWh"}
